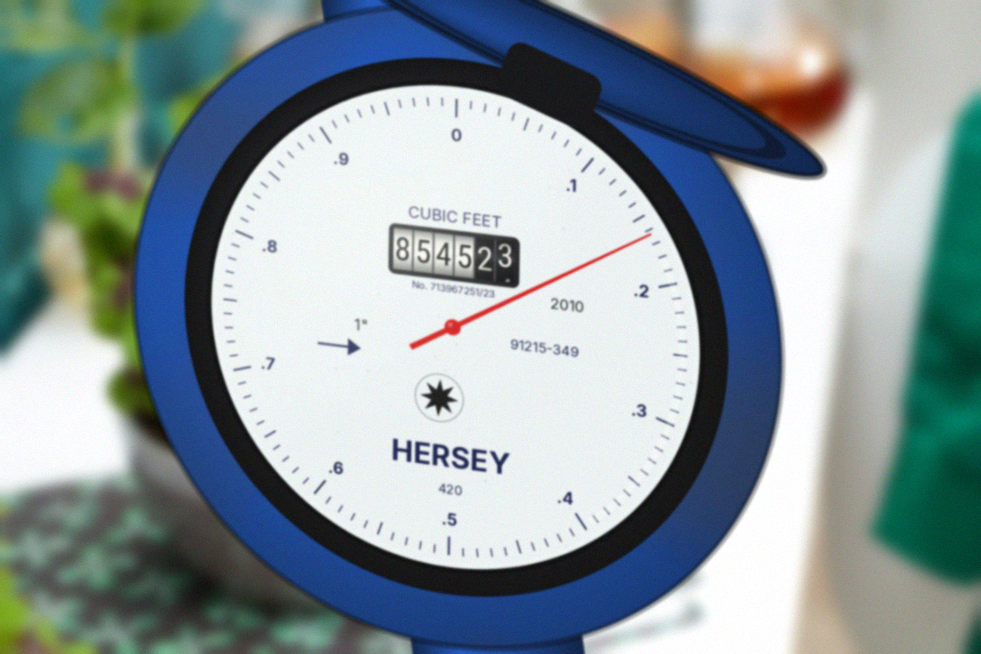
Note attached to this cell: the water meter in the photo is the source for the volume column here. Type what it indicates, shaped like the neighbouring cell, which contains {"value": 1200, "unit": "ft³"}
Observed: {"value": 854523.16, "unit": "ft³"}
